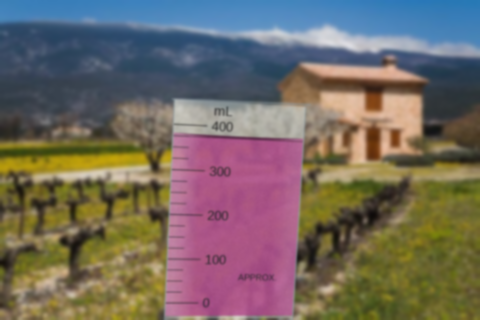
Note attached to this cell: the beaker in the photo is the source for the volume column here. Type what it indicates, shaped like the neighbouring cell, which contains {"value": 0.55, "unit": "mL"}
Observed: {"value": 375, "unit": "mL"}
